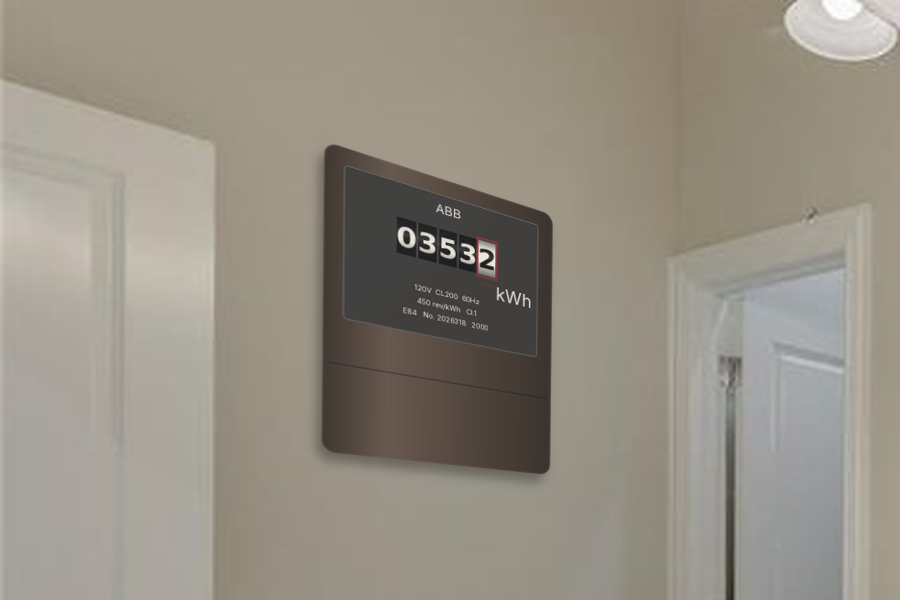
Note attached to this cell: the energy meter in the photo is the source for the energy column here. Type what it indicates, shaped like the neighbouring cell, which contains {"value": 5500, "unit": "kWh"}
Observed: {"value": 353.2, "unit": "kWh"}
